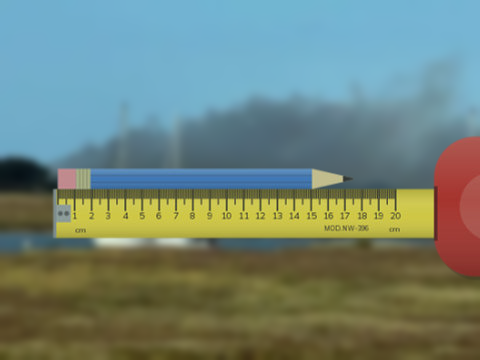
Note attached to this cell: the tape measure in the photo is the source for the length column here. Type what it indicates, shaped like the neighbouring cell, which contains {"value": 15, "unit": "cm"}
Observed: {"value": 17.5, "unit": "cm"}
